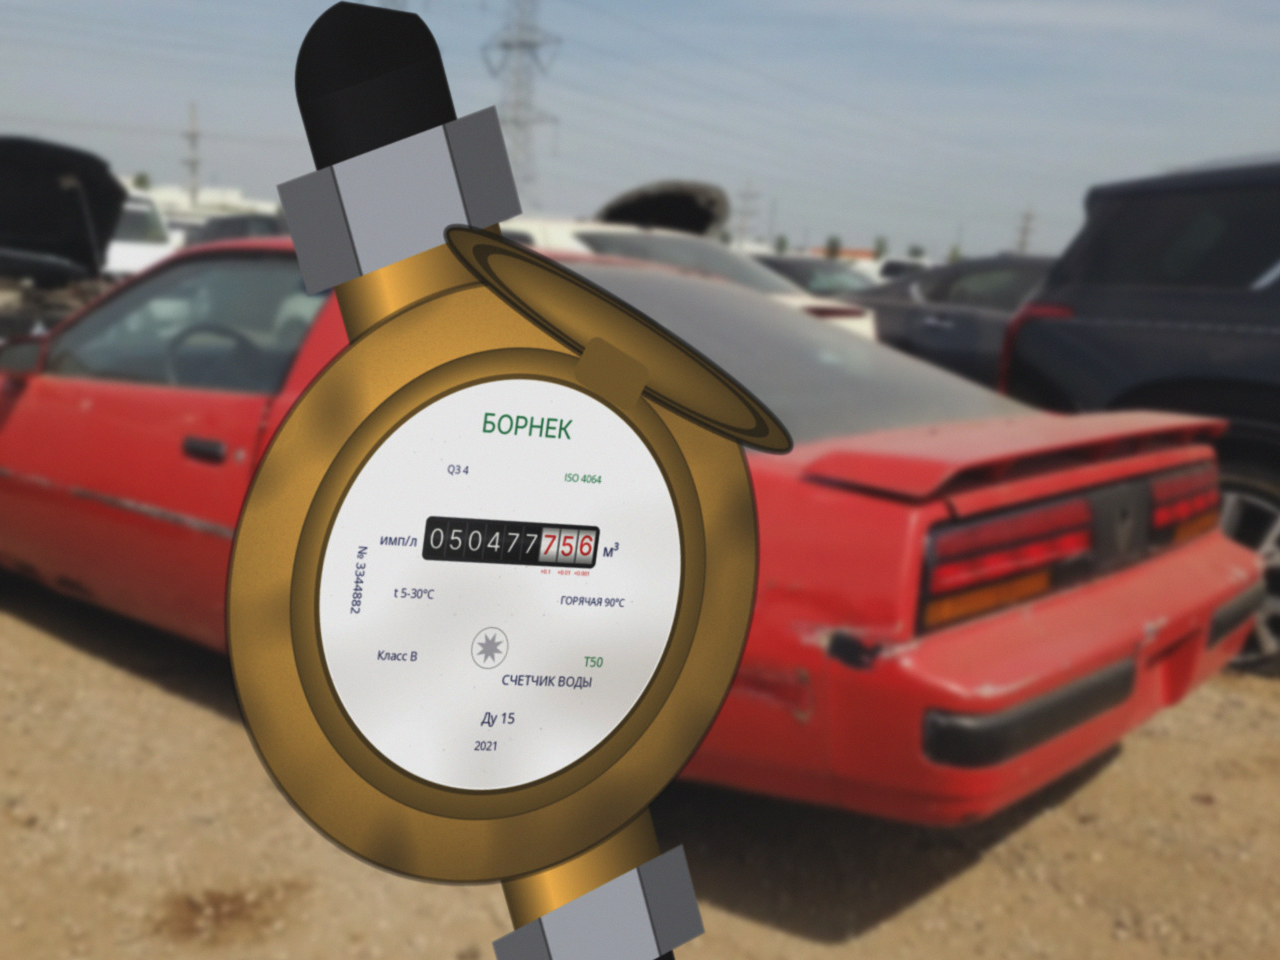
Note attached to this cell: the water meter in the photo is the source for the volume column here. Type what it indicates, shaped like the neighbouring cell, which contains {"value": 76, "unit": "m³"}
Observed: {"value": 50477.756, "unit": "m³"}
